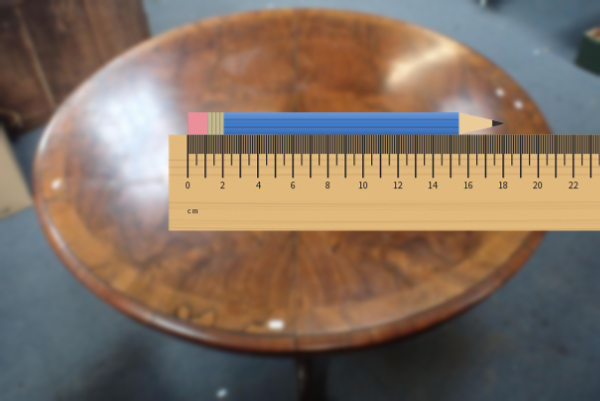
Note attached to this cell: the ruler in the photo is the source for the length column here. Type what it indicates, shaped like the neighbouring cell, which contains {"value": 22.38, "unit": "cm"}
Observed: {"value": 18, "unit": "cm"}
